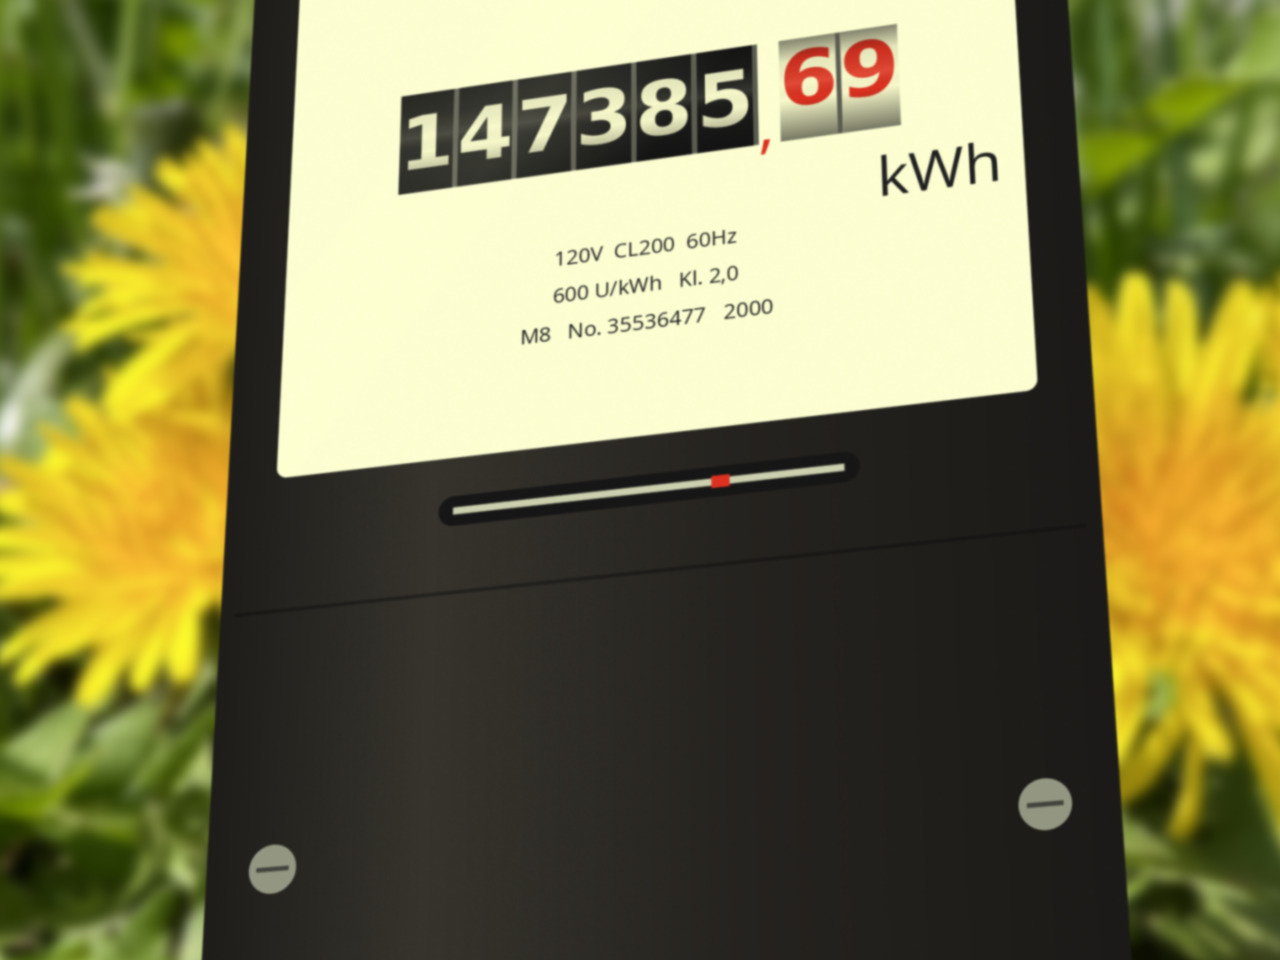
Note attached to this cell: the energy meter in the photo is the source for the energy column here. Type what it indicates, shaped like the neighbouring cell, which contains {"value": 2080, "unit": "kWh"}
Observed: {"value": 147385.69, "unit": "kWh"}
